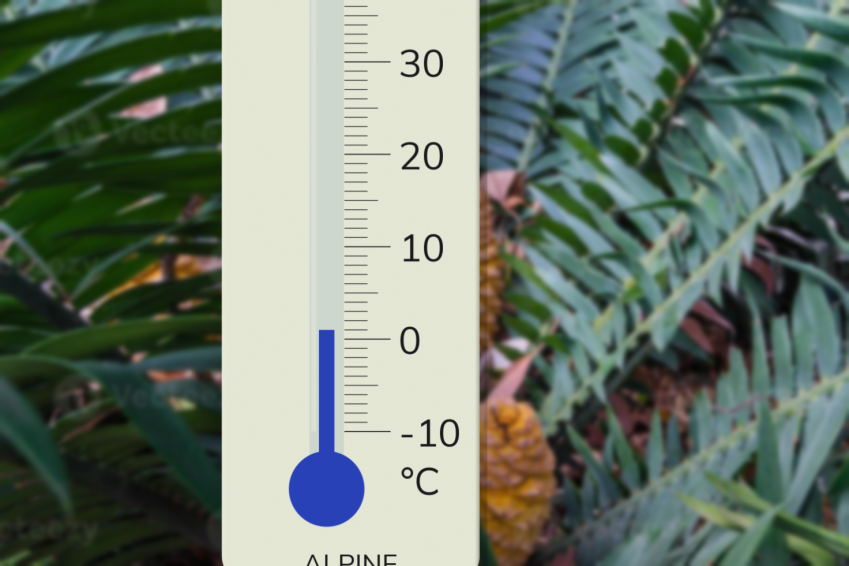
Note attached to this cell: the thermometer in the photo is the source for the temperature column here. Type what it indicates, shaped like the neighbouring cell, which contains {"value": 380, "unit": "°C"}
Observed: {"value": 1, "unit": "°C"}
